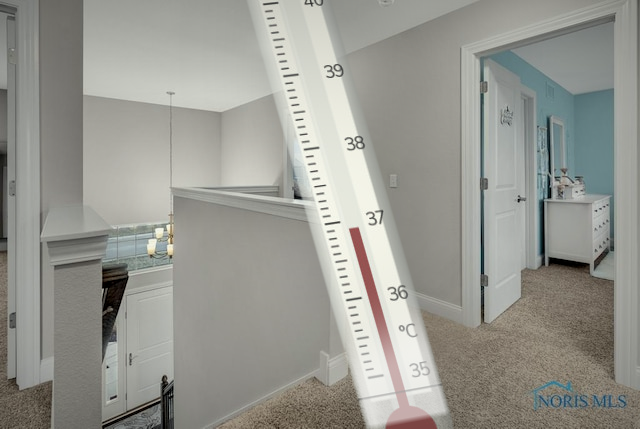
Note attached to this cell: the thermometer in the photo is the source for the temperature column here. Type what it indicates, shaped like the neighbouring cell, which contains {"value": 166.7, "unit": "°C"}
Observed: {"value": 36.9, "unit": "°C"}
